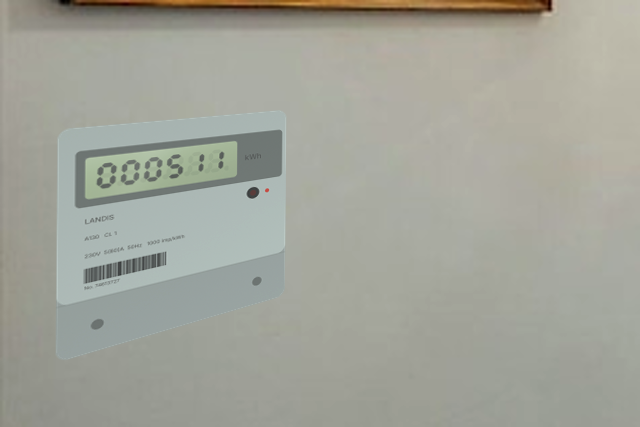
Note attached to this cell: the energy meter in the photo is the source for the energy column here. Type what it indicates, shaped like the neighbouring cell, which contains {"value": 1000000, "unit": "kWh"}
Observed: {"value": 511, "unit": "kWh"}
